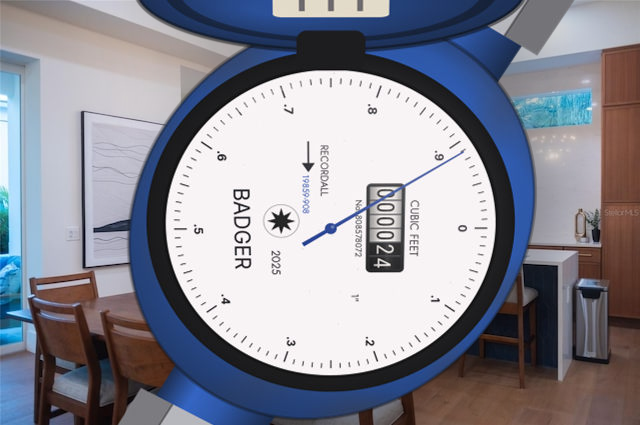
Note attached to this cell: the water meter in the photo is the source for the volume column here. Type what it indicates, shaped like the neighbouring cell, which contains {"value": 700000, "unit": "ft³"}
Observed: {"value": 23.91, "unit": "ft³"}
